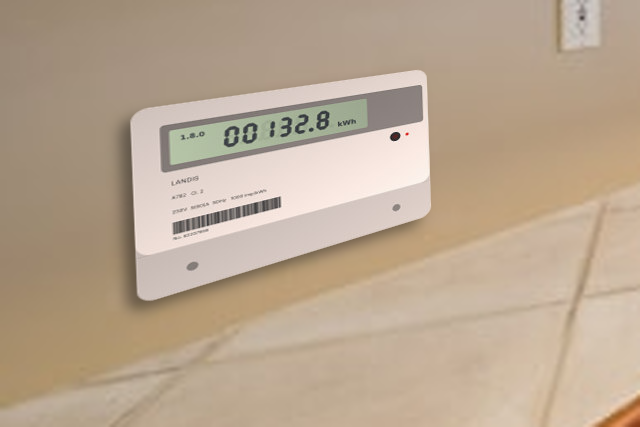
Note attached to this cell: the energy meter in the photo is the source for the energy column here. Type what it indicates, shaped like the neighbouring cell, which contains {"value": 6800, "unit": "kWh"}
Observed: {"value": 132.8, "unit": "kWh"}
